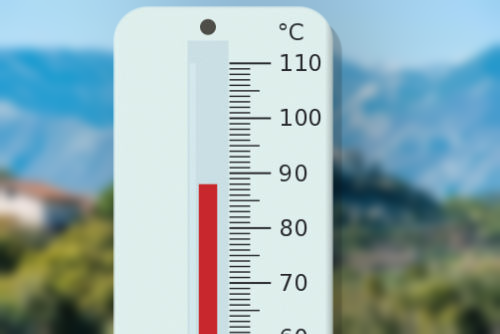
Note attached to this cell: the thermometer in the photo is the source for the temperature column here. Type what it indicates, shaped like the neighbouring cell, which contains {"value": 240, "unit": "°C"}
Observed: {"value": 88, "unit": "°C"}
